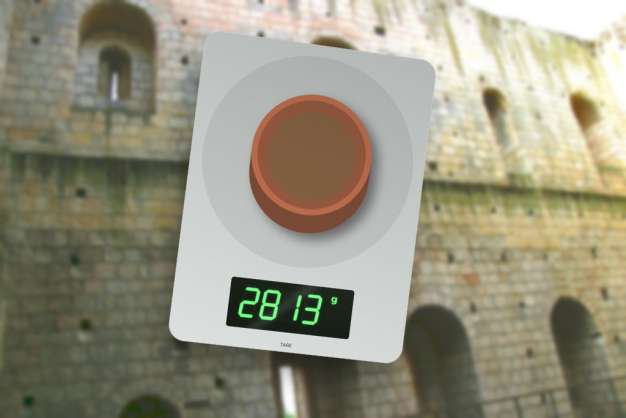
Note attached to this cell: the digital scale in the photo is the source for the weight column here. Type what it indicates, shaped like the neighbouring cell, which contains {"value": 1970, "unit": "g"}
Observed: {"value": 2813, "unit": "g"}
